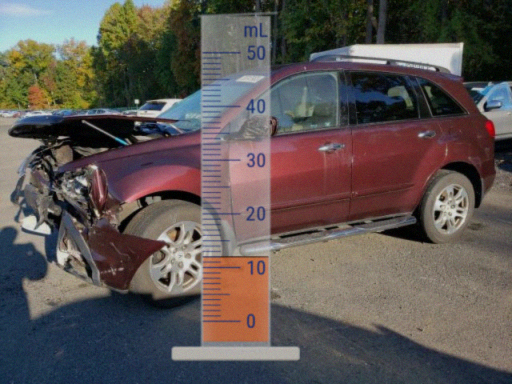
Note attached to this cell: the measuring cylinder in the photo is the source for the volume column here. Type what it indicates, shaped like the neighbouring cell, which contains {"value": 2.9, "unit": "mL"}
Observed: {"value": 12, "unit": "mL"}
